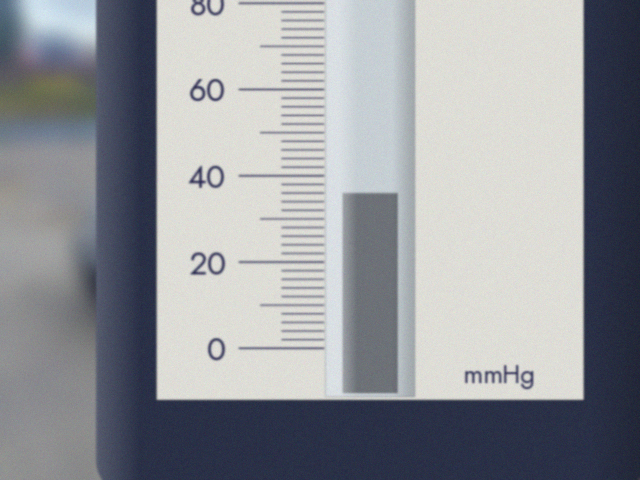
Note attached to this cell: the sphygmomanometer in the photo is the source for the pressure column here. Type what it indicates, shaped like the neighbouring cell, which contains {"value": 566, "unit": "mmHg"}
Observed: {"value": 36, "unit": "mmHg"}
